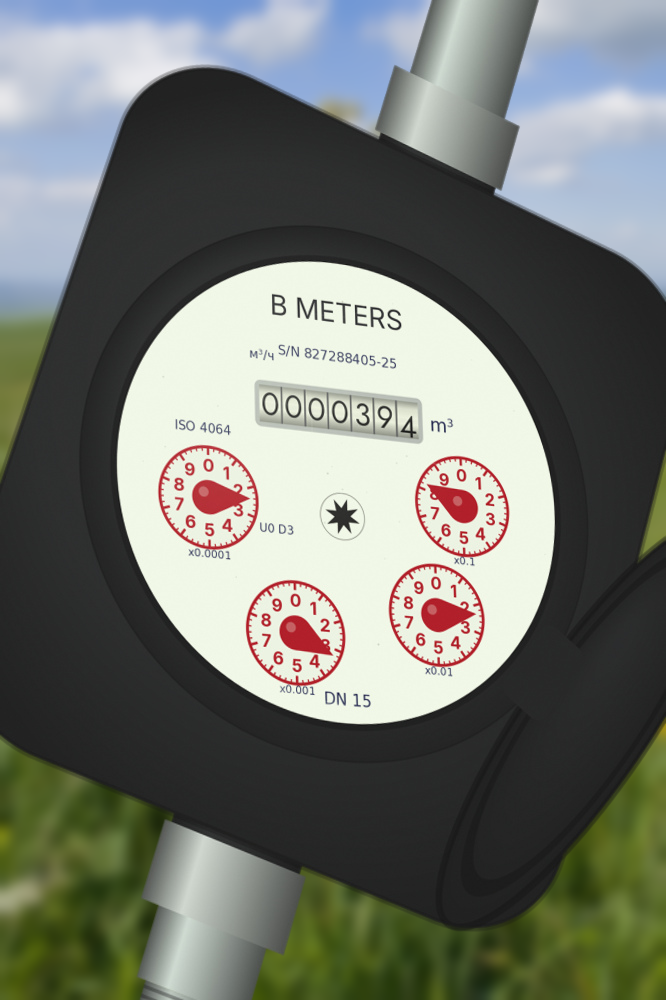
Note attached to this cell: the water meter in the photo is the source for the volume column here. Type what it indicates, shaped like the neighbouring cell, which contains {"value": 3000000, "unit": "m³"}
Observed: {"value": 393.8232, "unit": "m³"}
